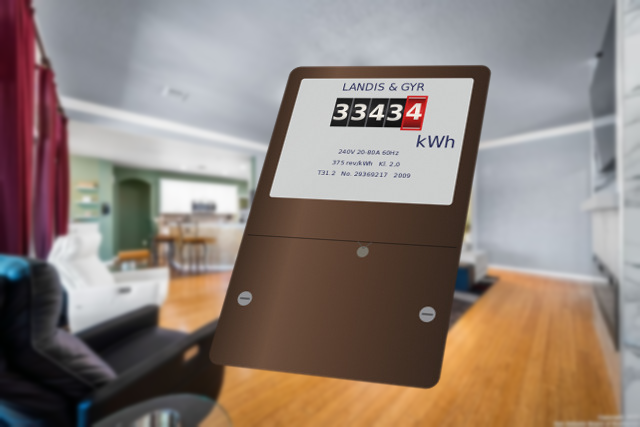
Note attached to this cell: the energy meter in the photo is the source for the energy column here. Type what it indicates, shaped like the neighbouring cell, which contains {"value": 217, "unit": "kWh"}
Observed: {"value": 3343.4, "unit": "kWh"}
